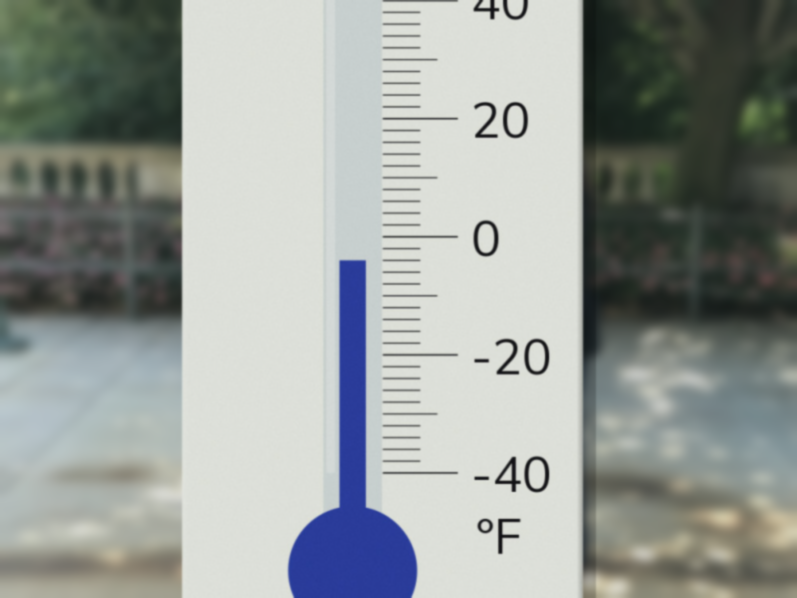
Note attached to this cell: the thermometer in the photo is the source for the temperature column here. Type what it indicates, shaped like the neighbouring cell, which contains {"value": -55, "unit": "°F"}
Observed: {"value": -4, "unit": "°F"}
